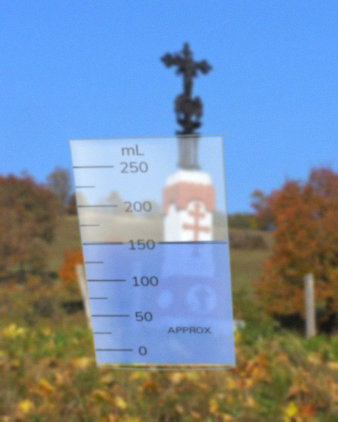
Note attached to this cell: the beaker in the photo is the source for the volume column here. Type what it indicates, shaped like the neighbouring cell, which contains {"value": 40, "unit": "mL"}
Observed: {"value": 150, "unit": "mL"}
